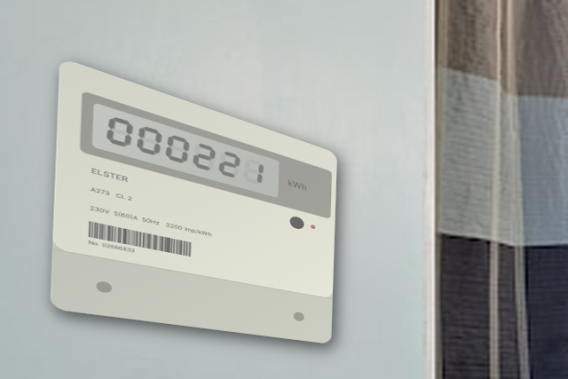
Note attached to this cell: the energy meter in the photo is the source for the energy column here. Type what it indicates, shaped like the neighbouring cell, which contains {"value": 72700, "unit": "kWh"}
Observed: {"value": 221, "unit": "kWh"}
